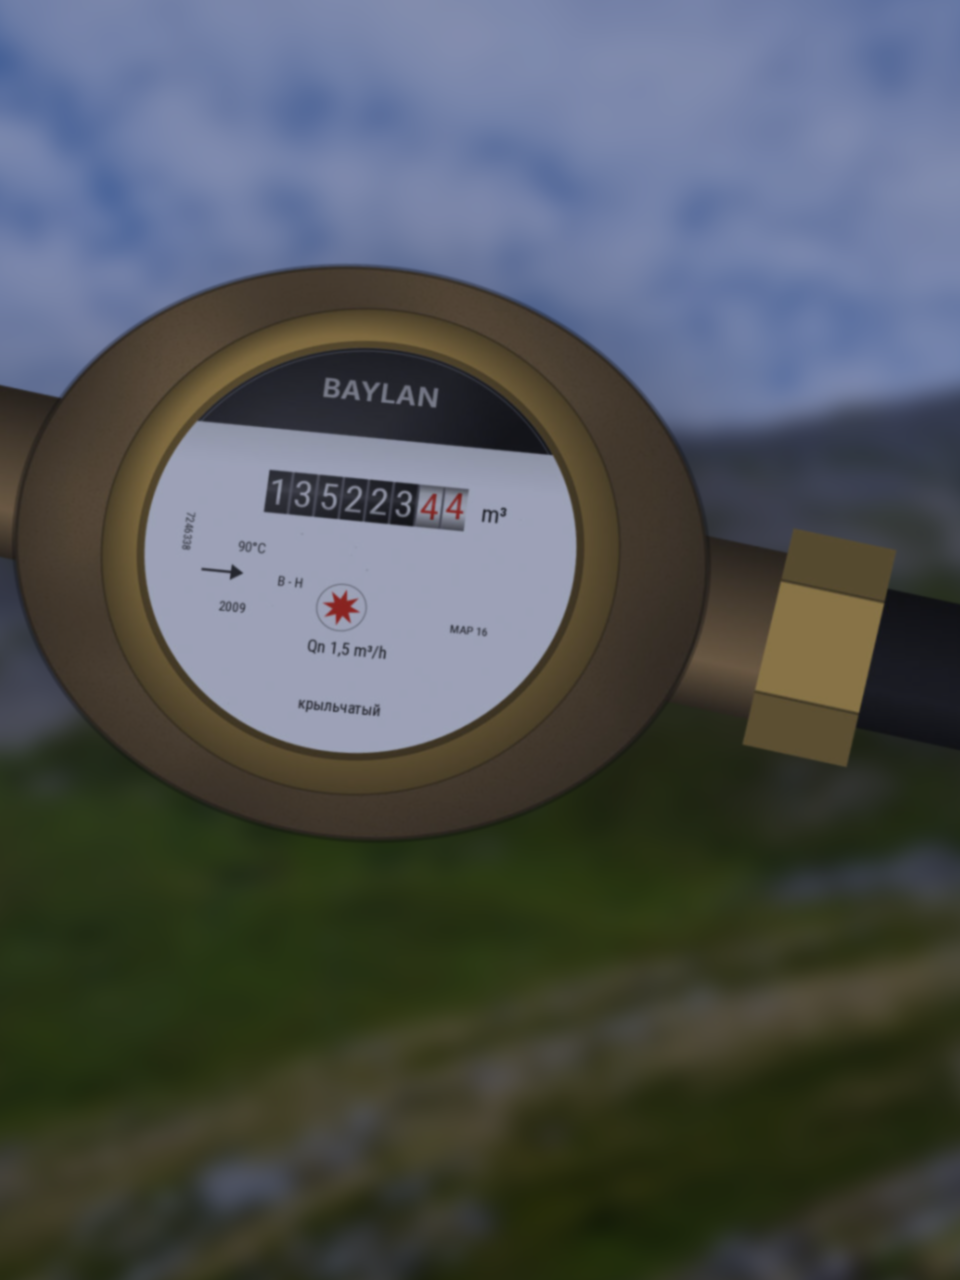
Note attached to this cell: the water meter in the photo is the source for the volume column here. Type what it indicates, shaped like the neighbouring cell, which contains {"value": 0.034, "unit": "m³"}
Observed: {"value": 135223.44, "unit": "m³"}
